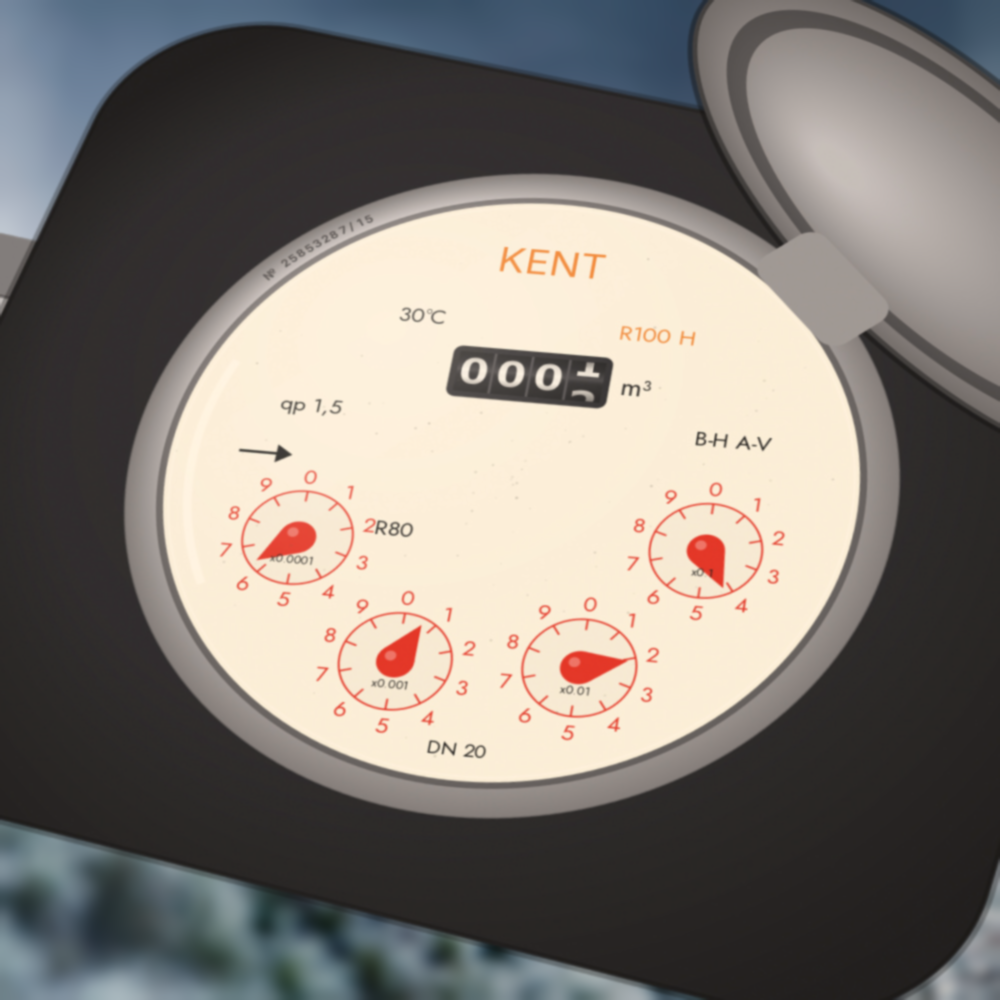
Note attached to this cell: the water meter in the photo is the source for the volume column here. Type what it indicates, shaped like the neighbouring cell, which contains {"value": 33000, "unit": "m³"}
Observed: {"value": 1.4206, "unit": "m³"}
